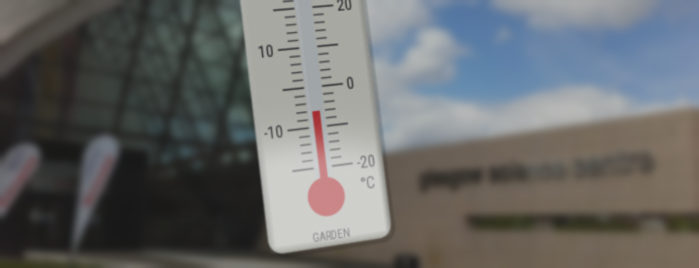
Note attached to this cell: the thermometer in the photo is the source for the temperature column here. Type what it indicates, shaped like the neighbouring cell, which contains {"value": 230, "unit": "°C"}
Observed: {"value": -6, "unit": "°C"}
